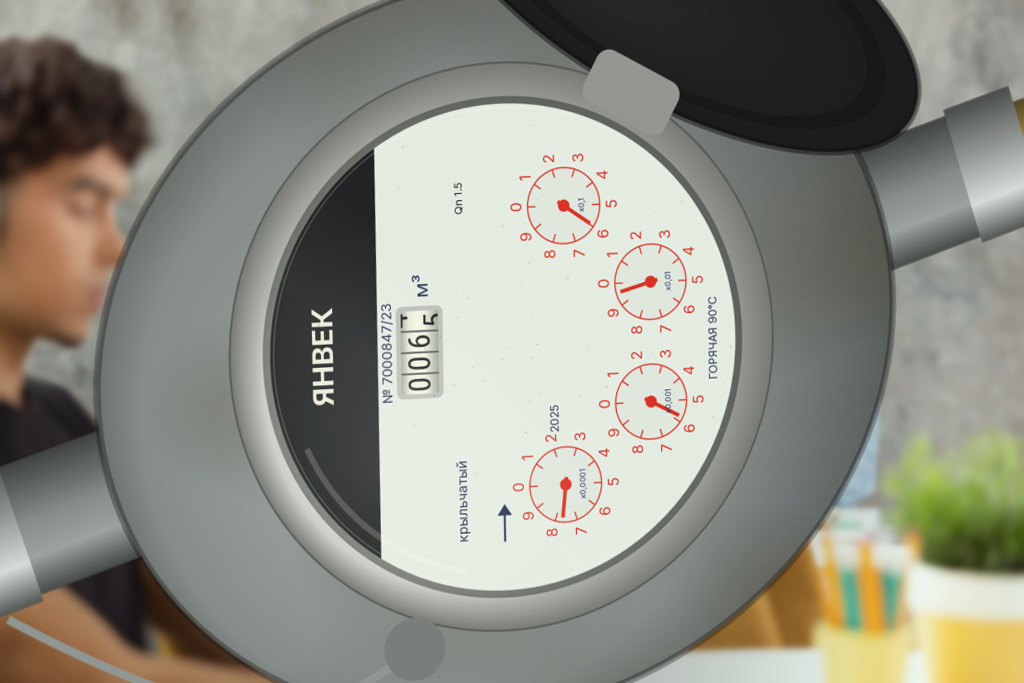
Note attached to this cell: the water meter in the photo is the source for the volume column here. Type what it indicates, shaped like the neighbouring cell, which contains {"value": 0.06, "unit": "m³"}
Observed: {"value": 64.5957, "unit": "m³"}
